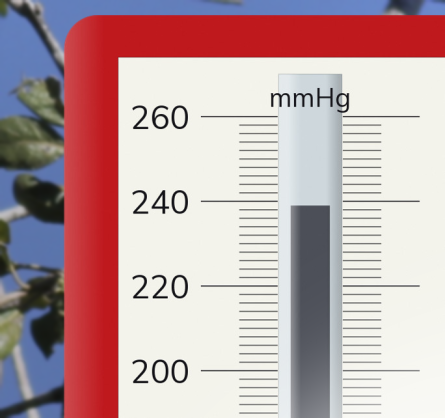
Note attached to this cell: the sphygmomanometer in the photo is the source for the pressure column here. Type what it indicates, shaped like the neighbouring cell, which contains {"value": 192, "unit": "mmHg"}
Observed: {"value": 239, "unit": "mmHg"}
